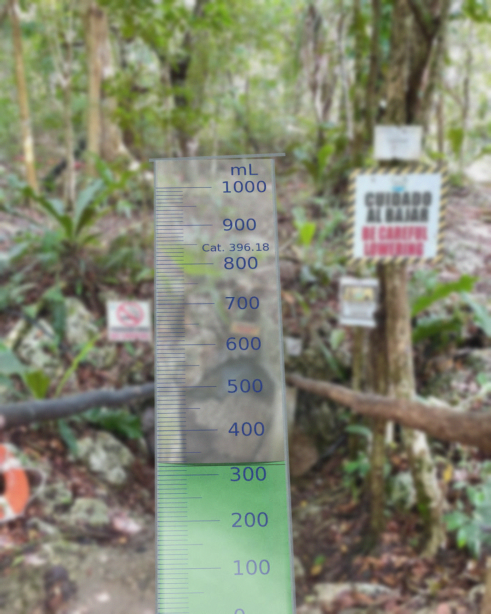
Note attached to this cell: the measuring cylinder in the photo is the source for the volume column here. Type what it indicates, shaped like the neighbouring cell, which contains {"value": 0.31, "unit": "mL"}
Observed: {"value": 320, "unit": "mL"}
